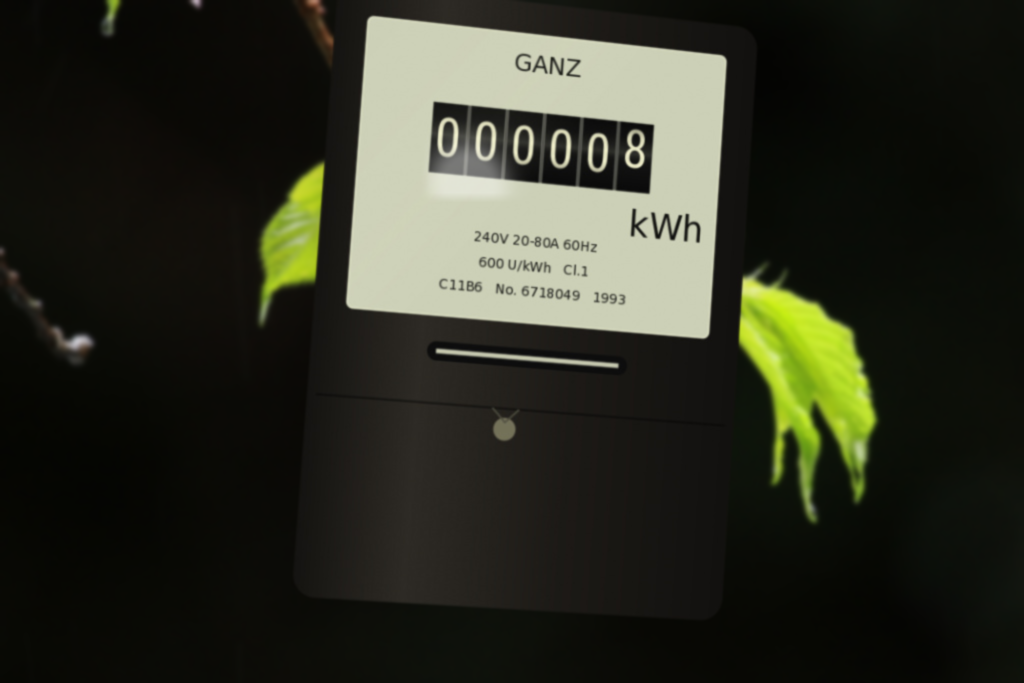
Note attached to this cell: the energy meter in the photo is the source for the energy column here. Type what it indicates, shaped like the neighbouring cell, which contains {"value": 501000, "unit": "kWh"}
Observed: {"value": 8, "unit": "kWh"}
